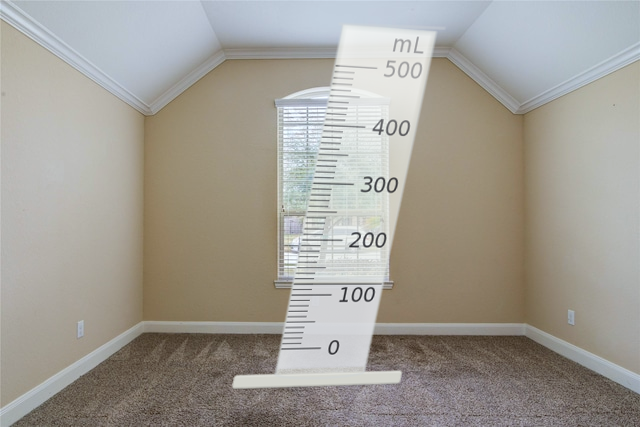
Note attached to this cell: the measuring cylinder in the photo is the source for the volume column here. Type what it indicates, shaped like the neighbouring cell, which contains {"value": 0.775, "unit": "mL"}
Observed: {"value": 120, "unit": "mL"}
